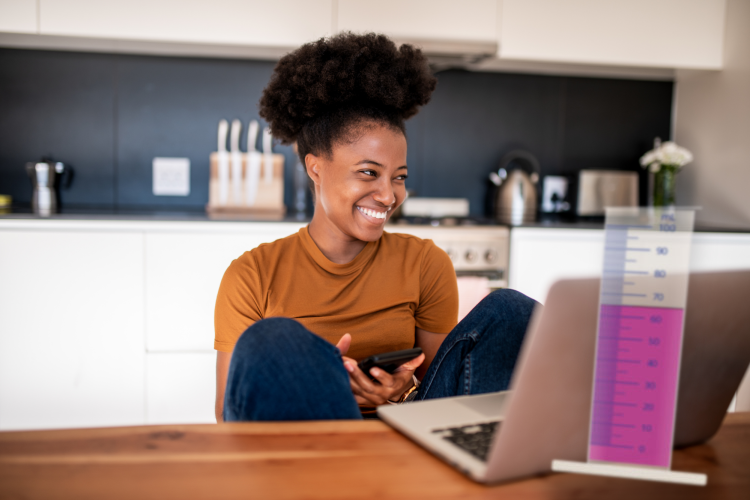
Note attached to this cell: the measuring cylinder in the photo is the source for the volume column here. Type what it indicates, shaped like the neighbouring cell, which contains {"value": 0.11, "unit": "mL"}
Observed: {"value": 65, "unit": "mL"}
